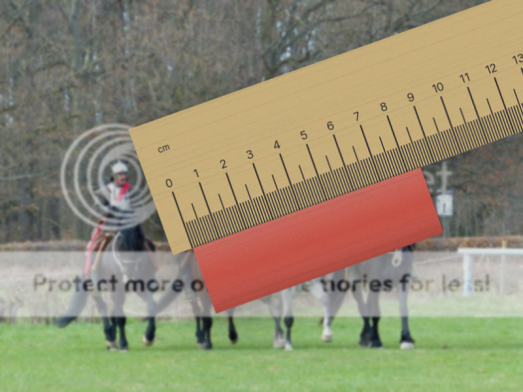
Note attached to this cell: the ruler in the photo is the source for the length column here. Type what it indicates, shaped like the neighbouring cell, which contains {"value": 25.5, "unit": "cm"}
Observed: {"value": 8.5, "unit": "cm"}
